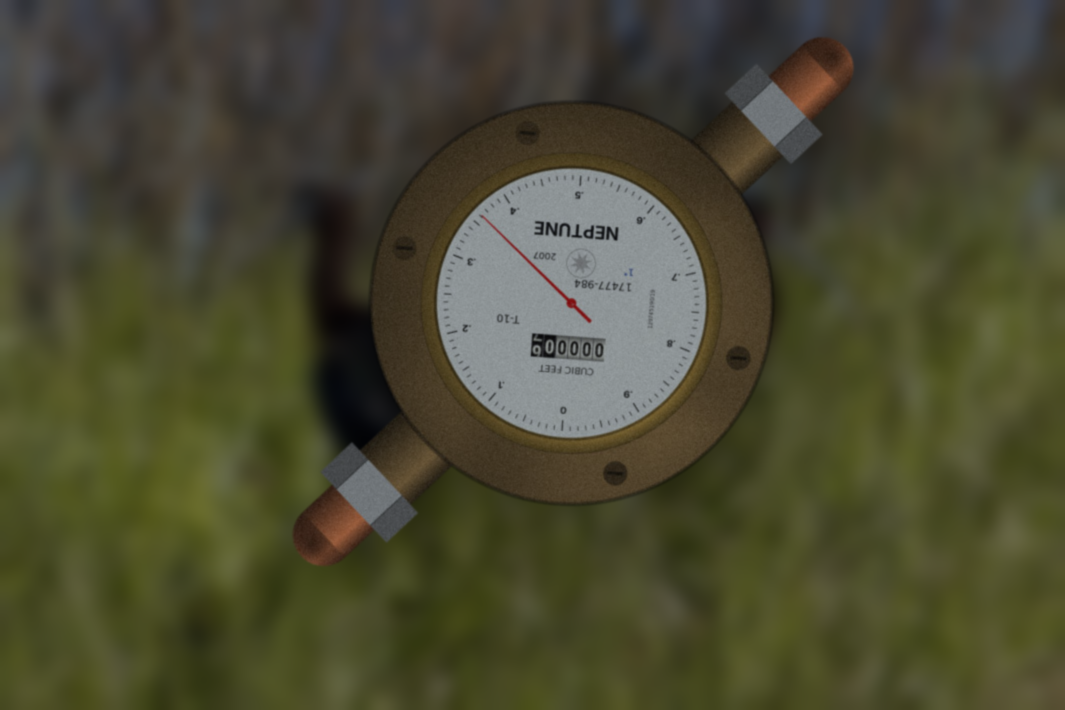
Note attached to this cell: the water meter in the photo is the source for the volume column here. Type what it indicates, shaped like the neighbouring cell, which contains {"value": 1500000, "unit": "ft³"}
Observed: {"value": 6.36, "unit": "ft³"}
